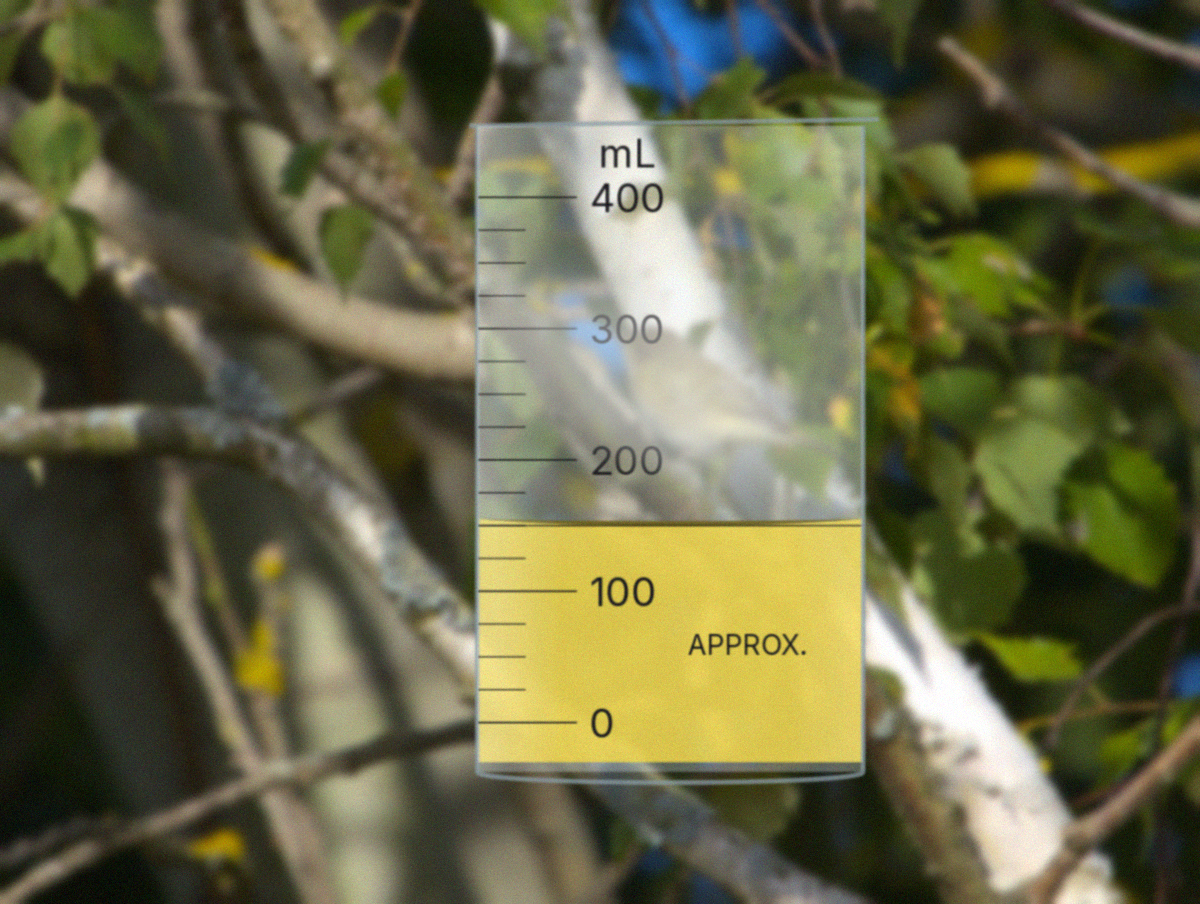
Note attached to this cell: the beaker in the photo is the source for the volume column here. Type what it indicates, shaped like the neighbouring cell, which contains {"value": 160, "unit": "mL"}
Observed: {"value": 150, "unit": "mL"}
